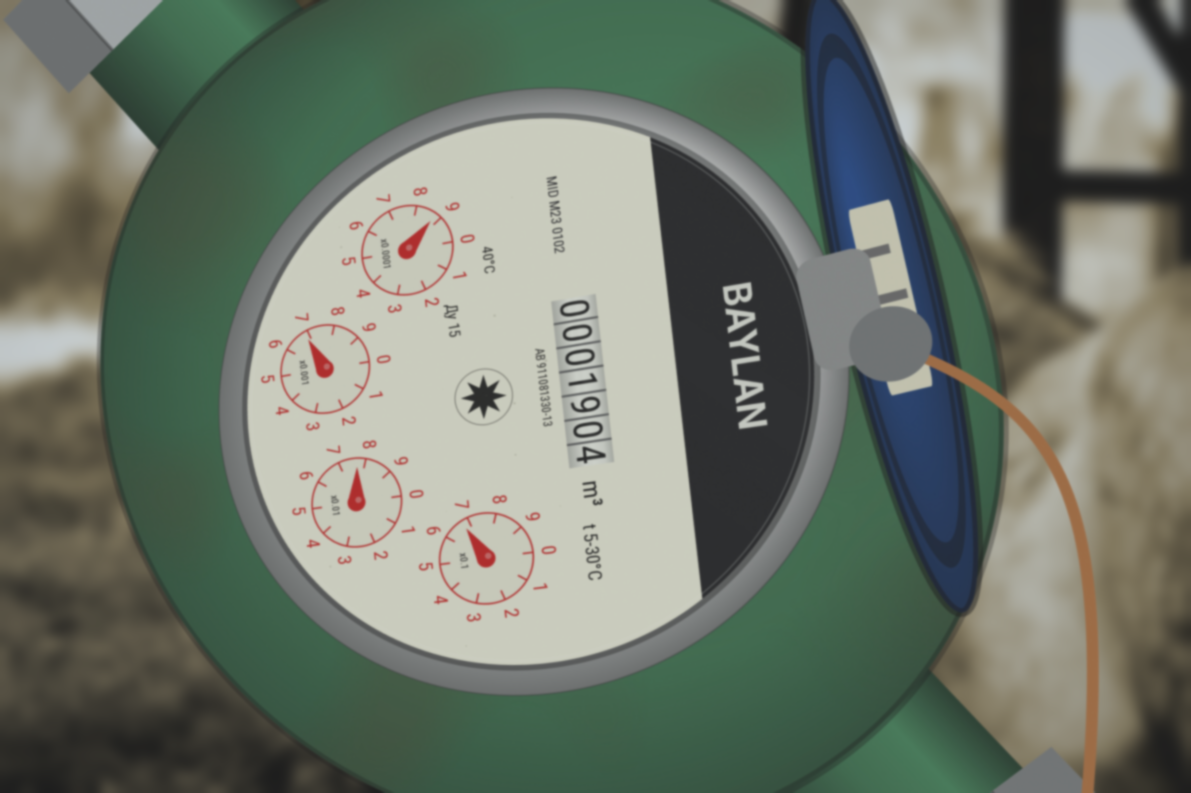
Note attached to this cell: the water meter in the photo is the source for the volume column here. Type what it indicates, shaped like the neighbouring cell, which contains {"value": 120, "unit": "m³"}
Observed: {"value": 1904.6768, "unit": "m³"}
